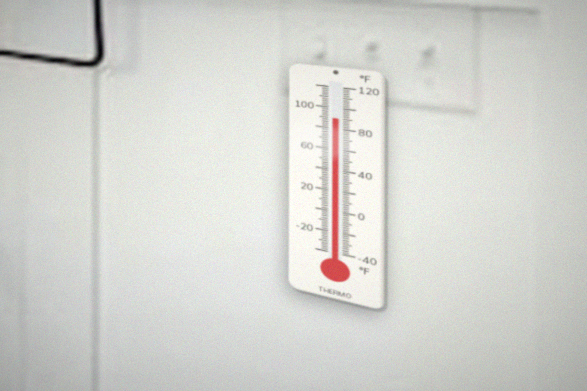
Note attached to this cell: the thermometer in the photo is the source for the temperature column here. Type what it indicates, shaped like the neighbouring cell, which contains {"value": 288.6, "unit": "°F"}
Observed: {"value": 90, "unit": "°F"}
